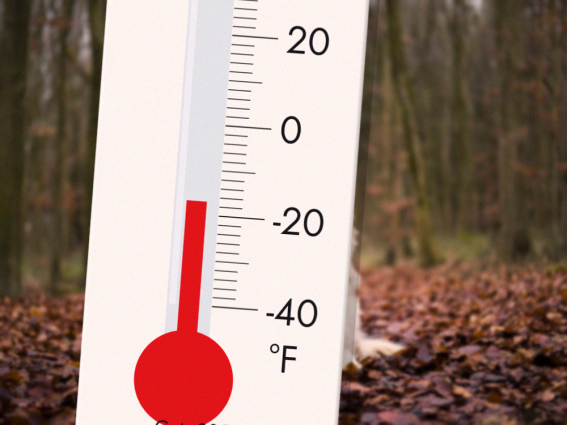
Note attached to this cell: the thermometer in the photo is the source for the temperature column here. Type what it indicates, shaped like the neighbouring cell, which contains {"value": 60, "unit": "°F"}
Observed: {"value": -17, "unit": "°F"}
